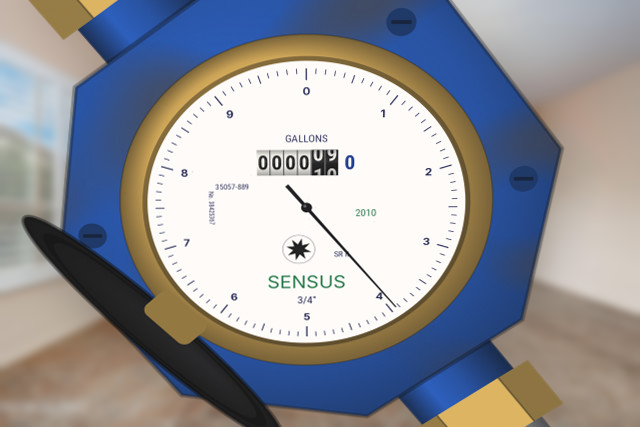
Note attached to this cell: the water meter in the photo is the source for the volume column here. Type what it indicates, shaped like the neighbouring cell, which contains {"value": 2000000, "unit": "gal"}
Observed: {"value": 93.9, "unit": "gal"}
